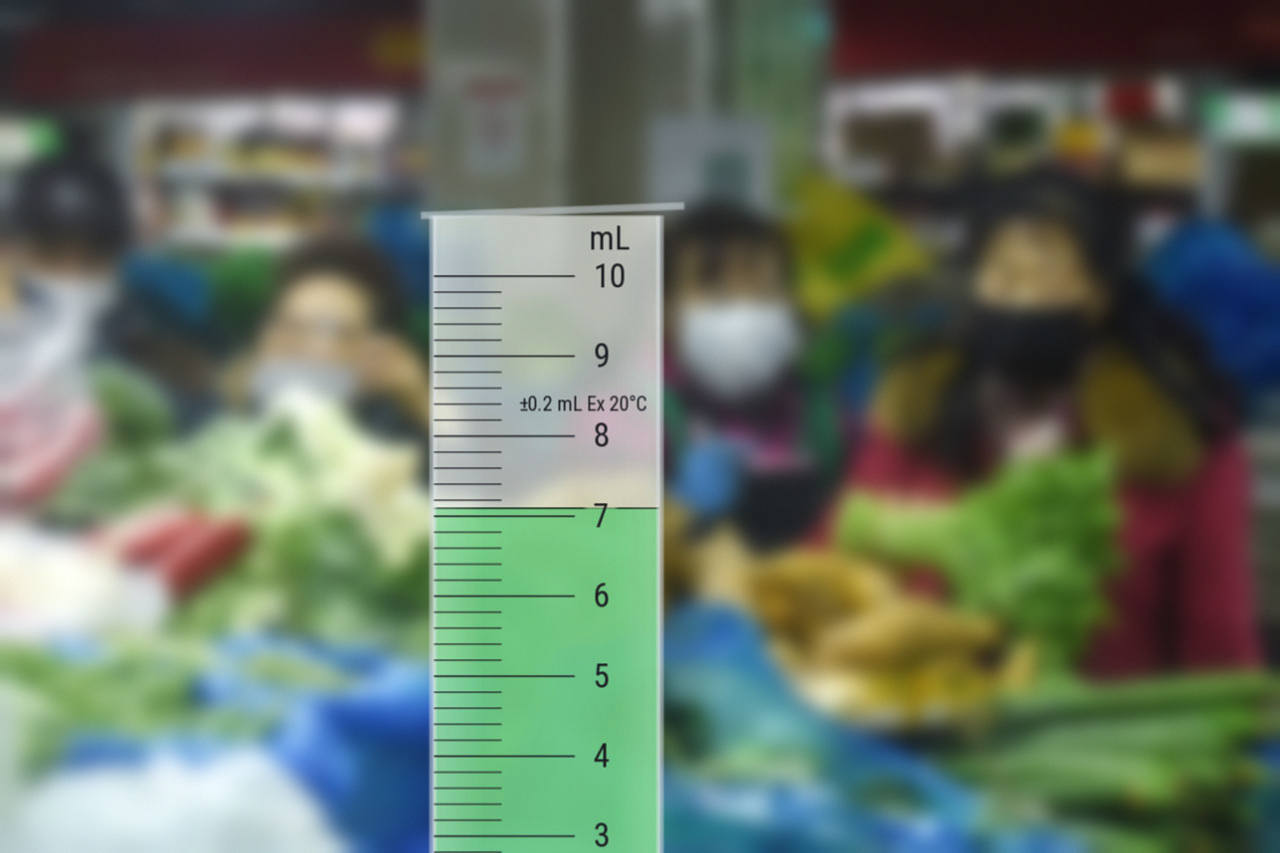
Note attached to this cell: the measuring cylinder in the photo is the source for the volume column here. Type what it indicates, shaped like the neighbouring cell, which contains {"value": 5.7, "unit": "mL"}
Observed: {"value": 7.1, "unit": "mL"}
